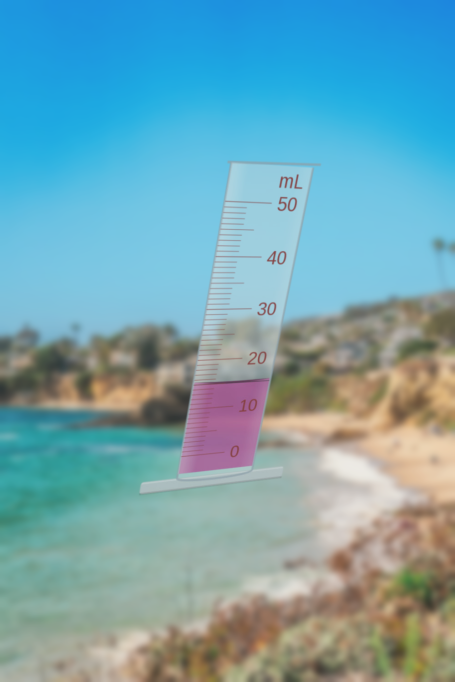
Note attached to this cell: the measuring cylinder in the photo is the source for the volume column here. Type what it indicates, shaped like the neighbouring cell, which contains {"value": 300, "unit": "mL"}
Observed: {"value": 15, "unit": "mL"}
